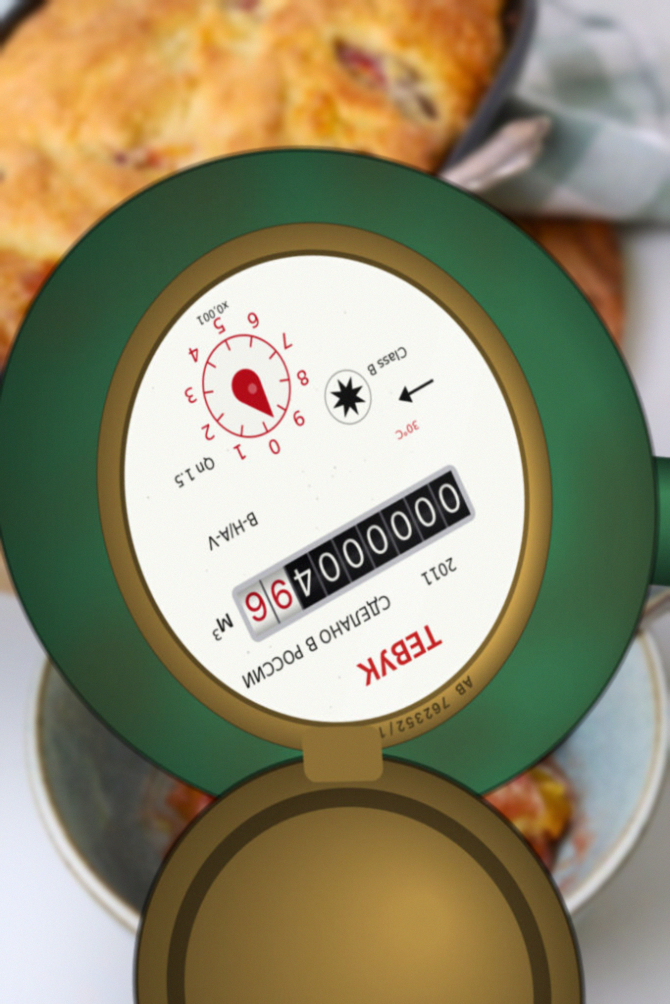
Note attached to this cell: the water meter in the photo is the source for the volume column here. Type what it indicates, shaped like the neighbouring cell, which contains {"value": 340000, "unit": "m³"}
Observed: {"value": 4.959, "unit": "m³"}
